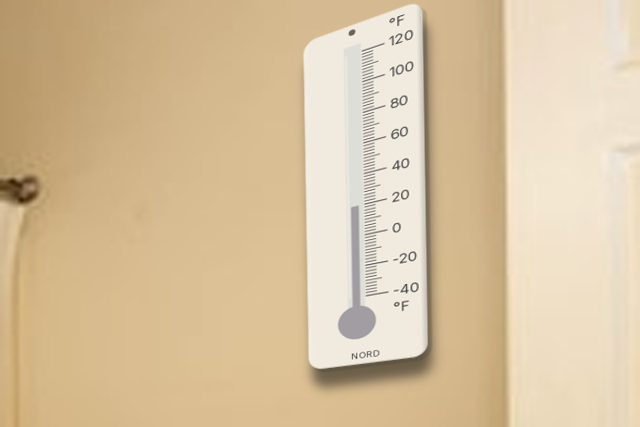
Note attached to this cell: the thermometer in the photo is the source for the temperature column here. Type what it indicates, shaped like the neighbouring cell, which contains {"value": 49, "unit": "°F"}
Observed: {"value": 20, "unit": "°F"}
